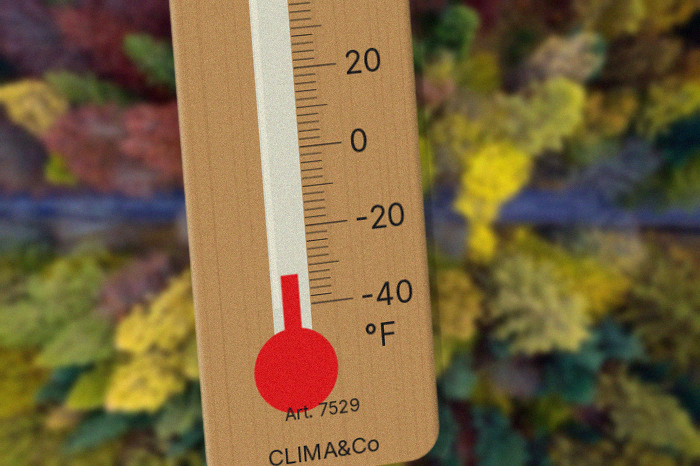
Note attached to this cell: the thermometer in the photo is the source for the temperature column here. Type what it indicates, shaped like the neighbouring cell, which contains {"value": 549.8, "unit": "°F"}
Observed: {"value": -32, "unit": "°F"}
